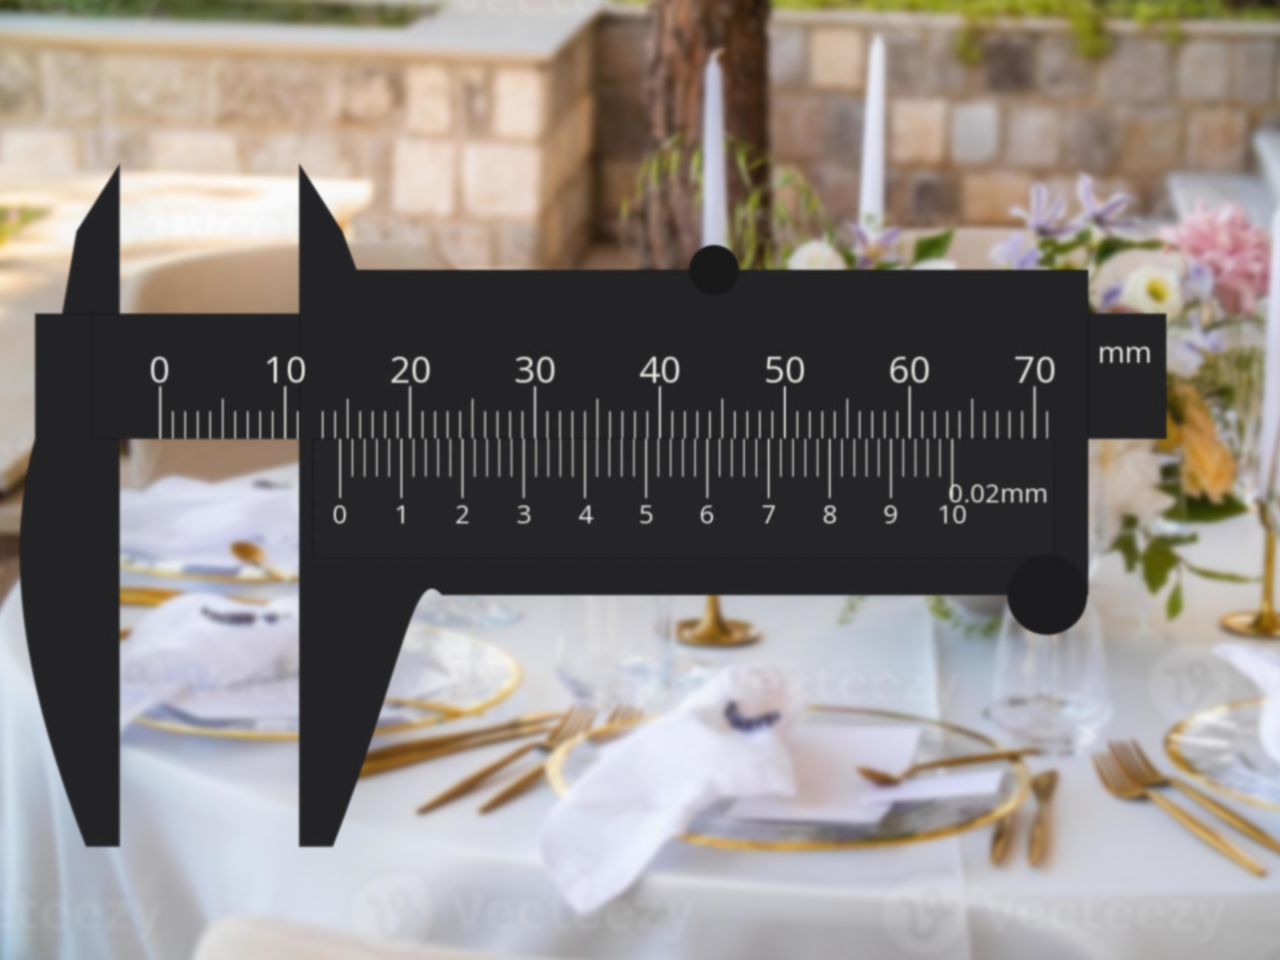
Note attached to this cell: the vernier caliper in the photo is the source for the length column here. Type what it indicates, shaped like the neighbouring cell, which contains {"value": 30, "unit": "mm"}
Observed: {"value": 14.4, "unit": "mm"}
